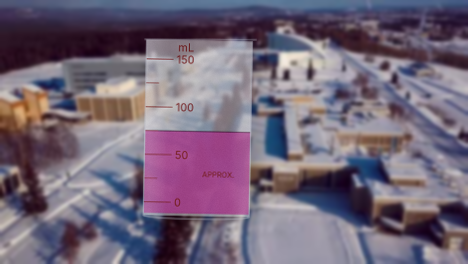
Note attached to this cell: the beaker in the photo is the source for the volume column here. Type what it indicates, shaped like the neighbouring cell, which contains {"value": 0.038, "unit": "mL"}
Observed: {"value": 75, "unit": "mL"}
